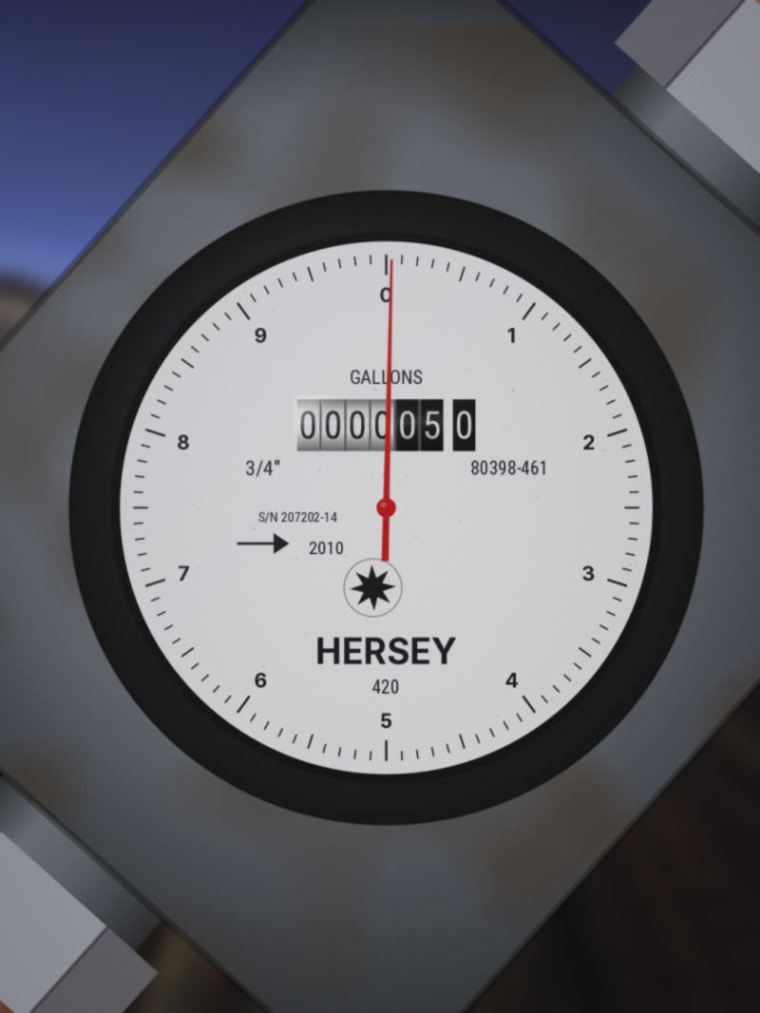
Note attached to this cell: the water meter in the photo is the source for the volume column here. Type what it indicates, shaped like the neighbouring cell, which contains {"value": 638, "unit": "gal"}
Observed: {"value": 50.0, "unit": "gal"}
